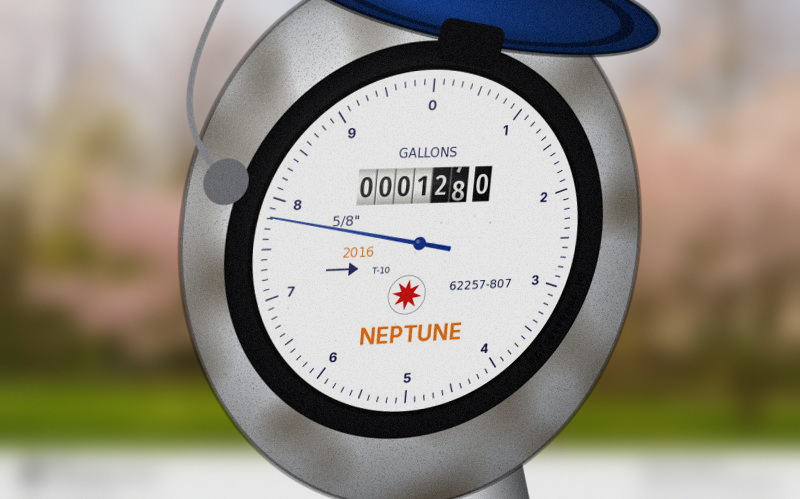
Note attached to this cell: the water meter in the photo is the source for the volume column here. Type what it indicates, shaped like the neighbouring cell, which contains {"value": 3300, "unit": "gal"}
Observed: {"value": 1277.8, "unit": "gal"}
